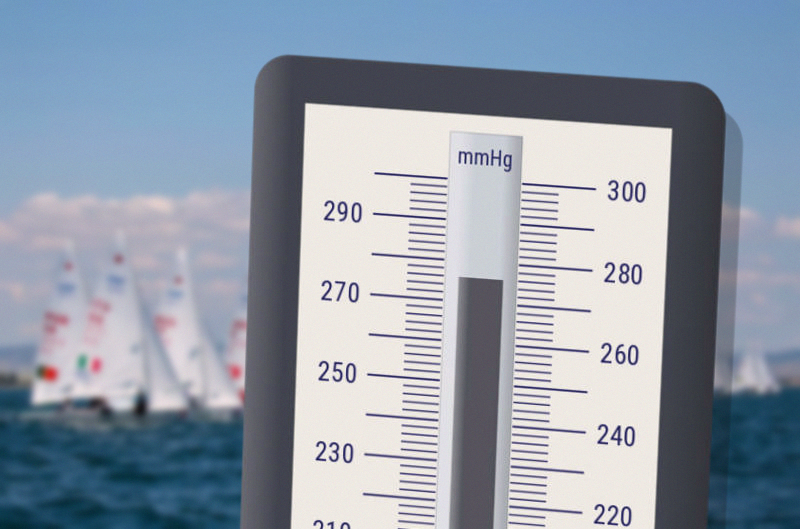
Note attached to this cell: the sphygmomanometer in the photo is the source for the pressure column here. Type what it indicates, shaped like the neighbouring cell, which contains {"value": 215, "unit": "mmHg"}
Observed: {"value": 276, "unit": "mmHg"}
